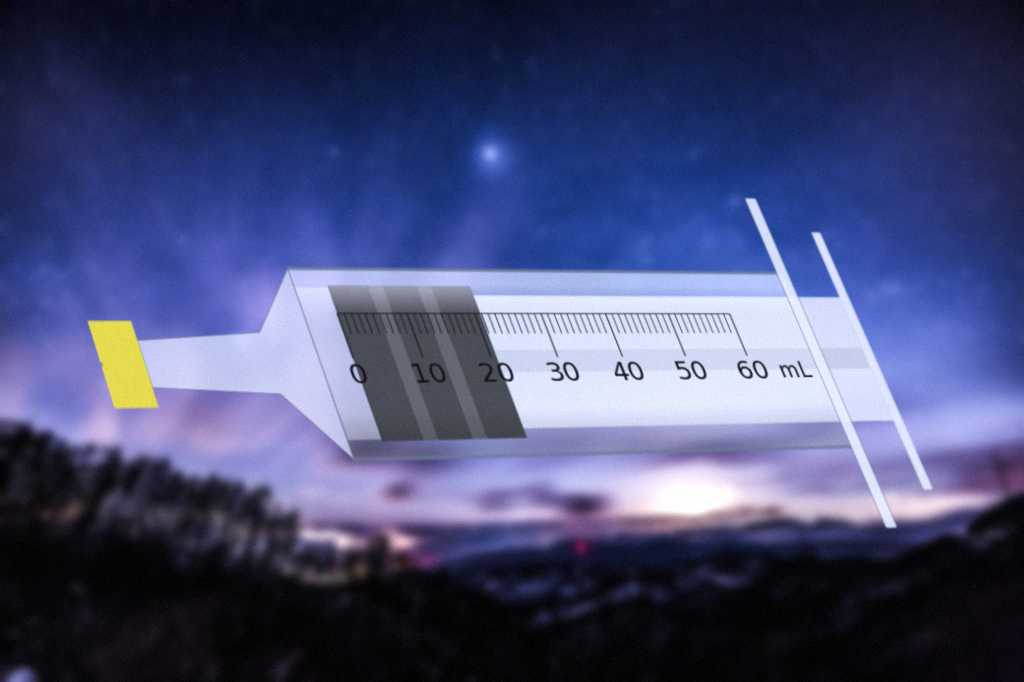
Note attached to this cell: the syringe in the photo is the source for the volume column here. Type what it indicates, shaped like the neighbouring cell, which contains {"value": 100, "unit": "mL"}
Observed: {"value": 0, "unit": "mL"}
